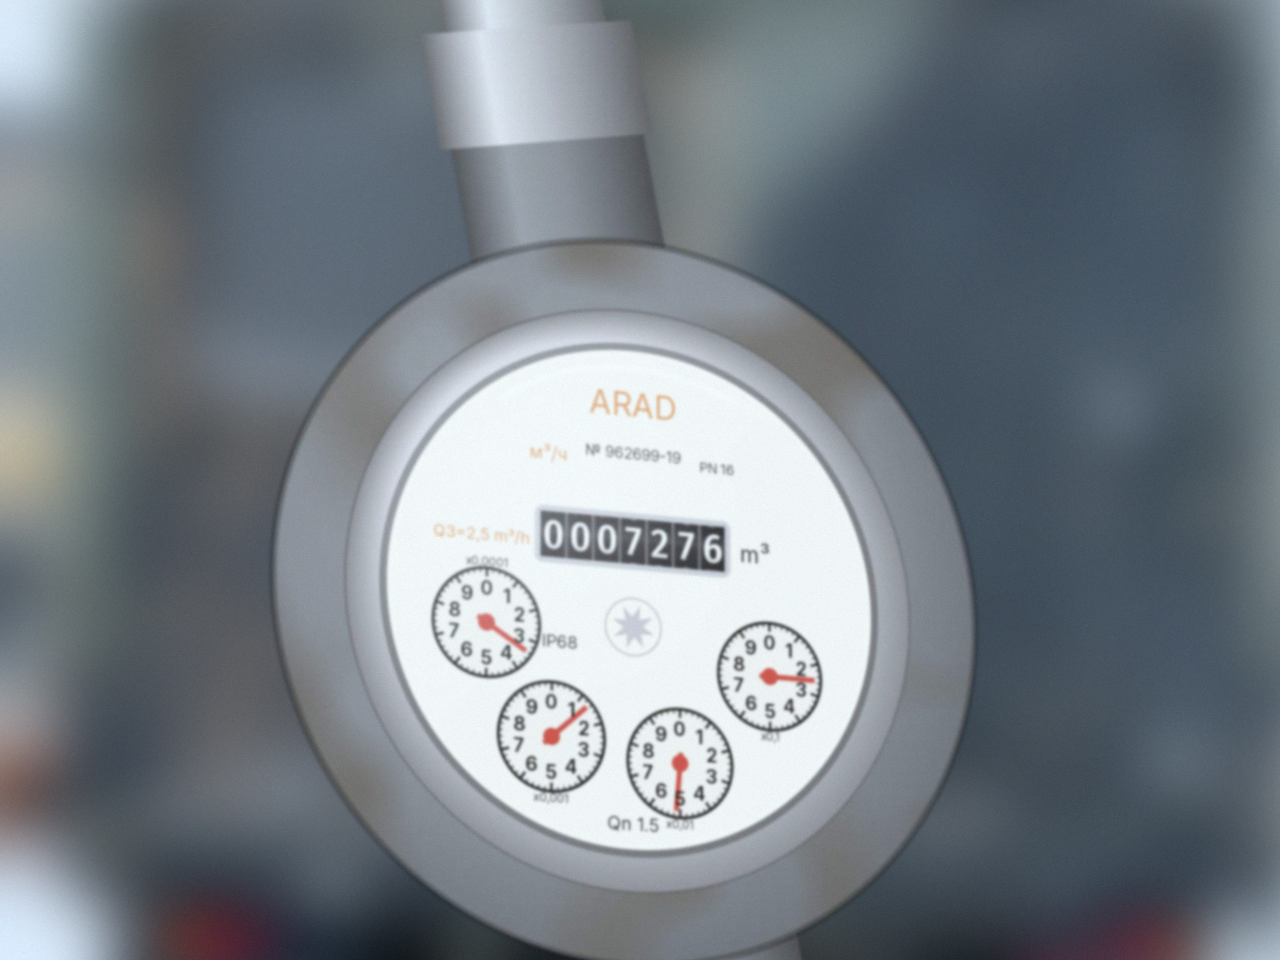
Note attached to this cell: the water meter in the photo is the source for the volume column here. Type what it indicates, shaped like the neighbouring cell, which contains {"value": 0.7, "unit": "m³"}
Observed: {"value": 7276.2513, "unit": "m³"}
